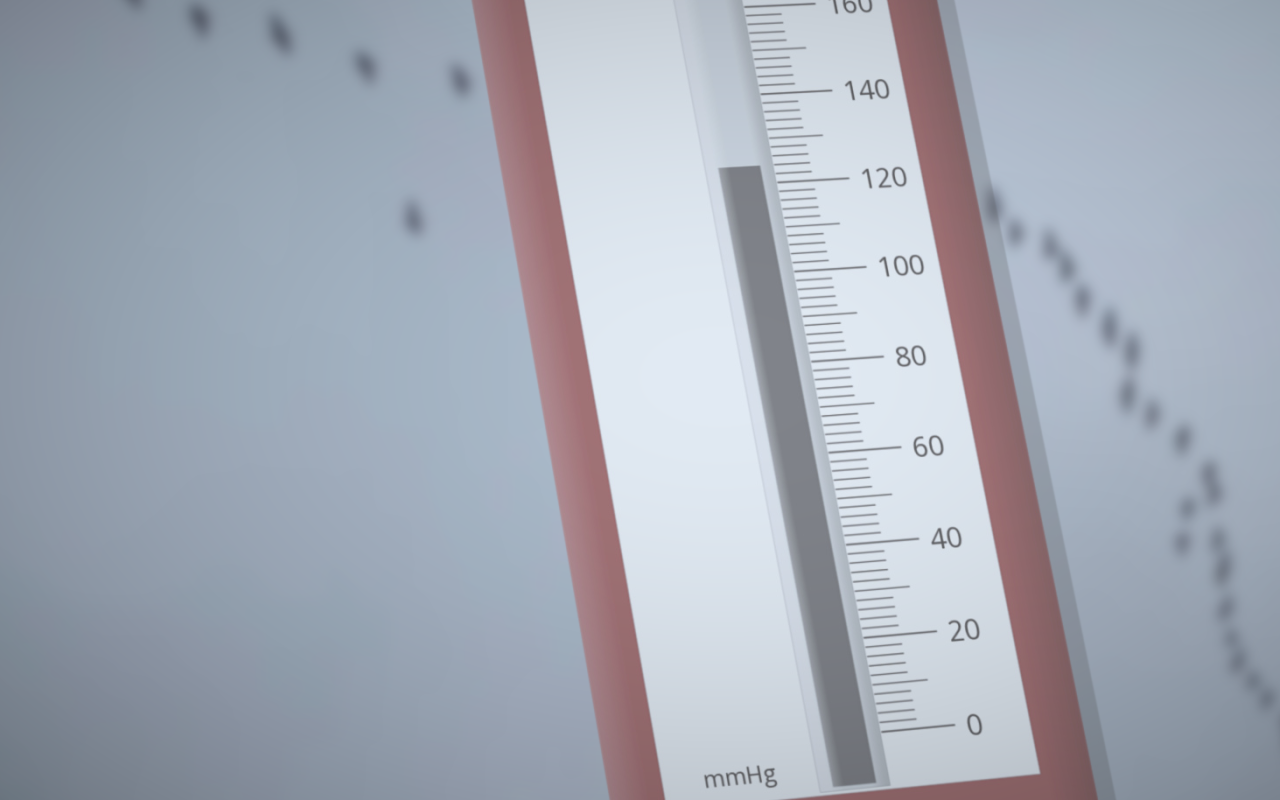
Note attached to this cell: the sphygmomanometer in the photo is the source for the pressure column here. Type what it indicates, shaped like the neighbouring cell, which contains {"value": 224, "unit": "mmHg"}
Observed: {"value": 124, "unit": "mmHg"}
